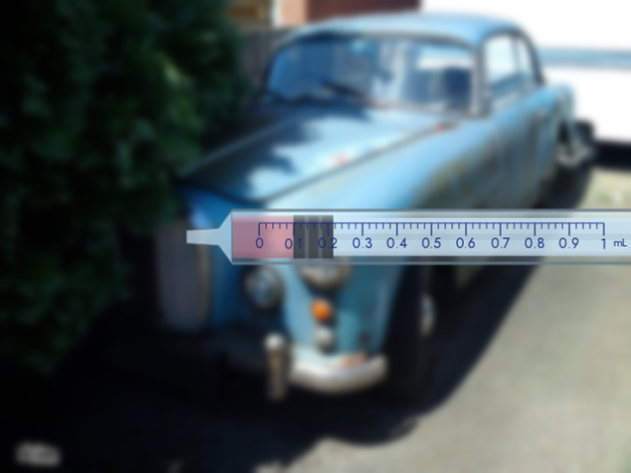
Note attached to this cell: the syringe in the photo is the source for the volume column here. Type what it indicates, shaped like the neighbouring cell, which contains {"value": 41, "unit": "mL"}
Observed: {"value": 0.1, "unit": "mL"}
